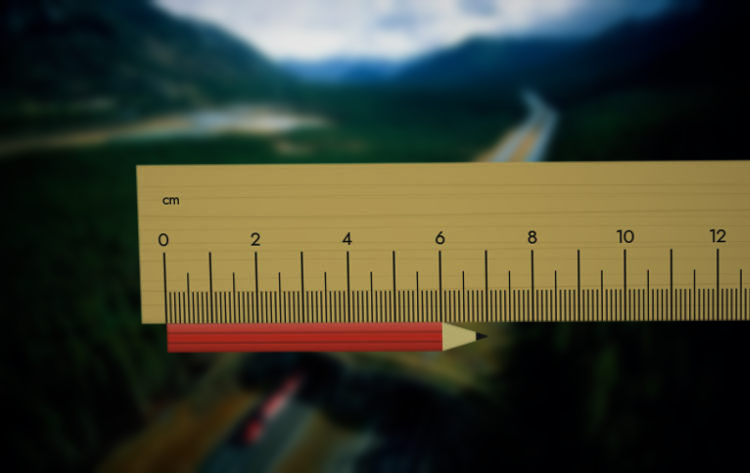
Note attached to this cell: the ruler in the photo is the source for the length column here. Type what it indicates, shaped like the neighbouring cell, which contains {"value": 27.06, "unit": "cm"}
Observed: {"value": 7, "unit": "cm"}
